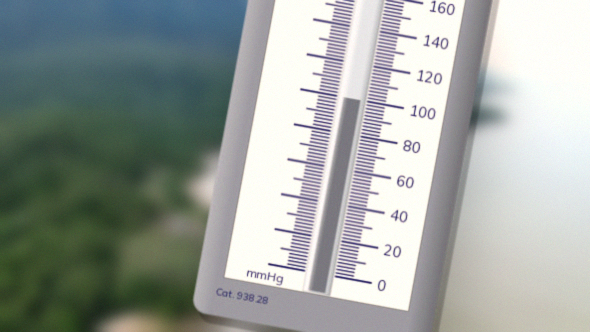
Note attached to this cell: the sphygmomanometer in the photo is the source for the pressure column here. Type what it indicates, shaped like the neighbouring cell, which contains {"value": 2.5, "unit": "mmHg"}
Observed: {"value": 100, "unit": "mmHg"}
